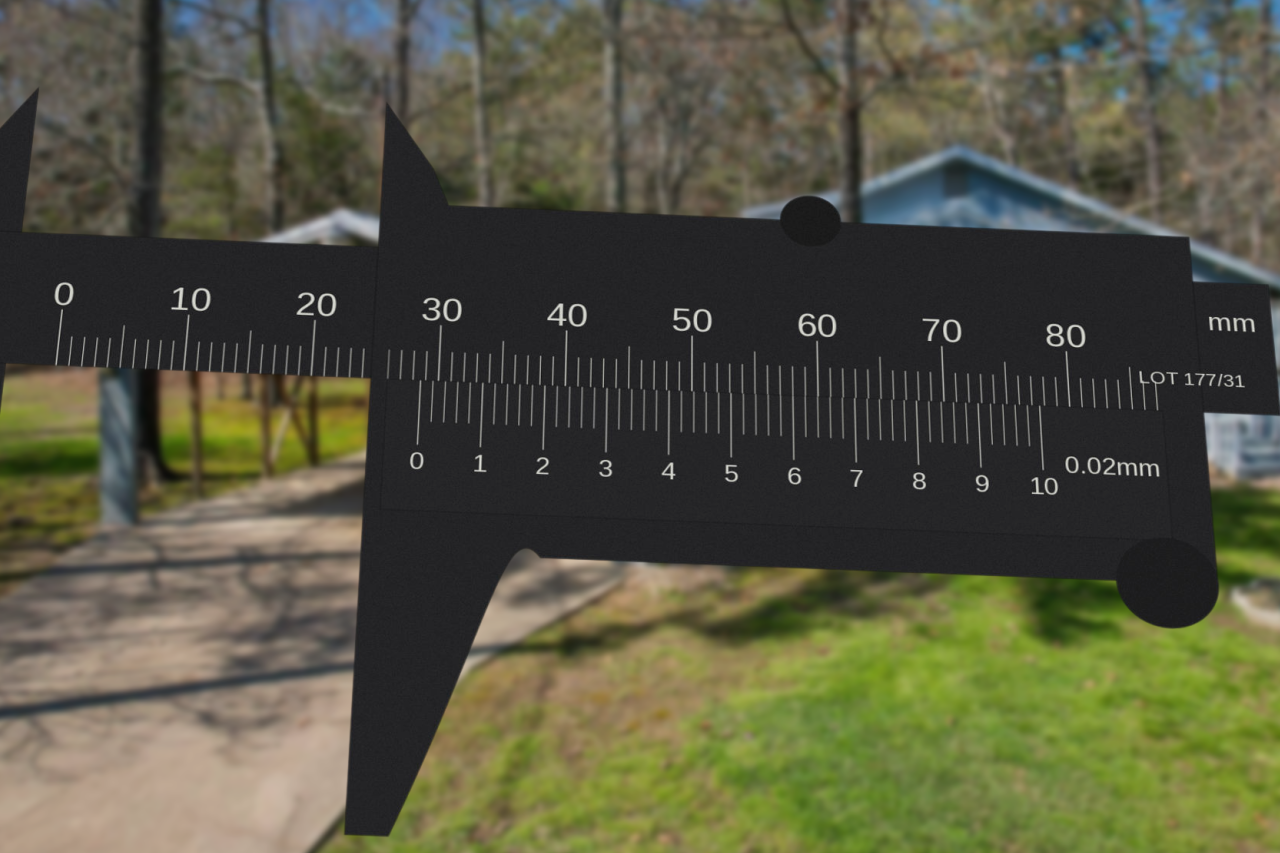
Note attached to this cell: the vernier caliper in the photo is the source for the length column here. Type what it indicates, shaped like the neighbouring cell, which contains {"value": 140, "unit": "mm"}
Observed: {"value": 28.6, "unit": "mm"}
